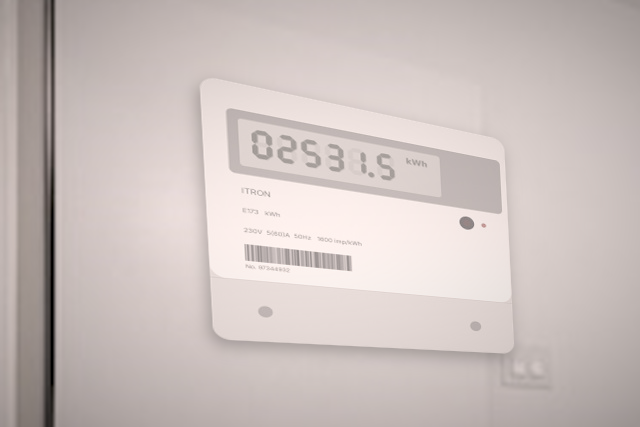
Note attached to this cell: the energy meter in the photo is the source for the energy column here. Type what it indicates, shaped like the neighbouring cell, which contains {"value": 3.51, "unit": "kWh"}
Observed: {"value": 2531.5, "unit": "kWh"}
